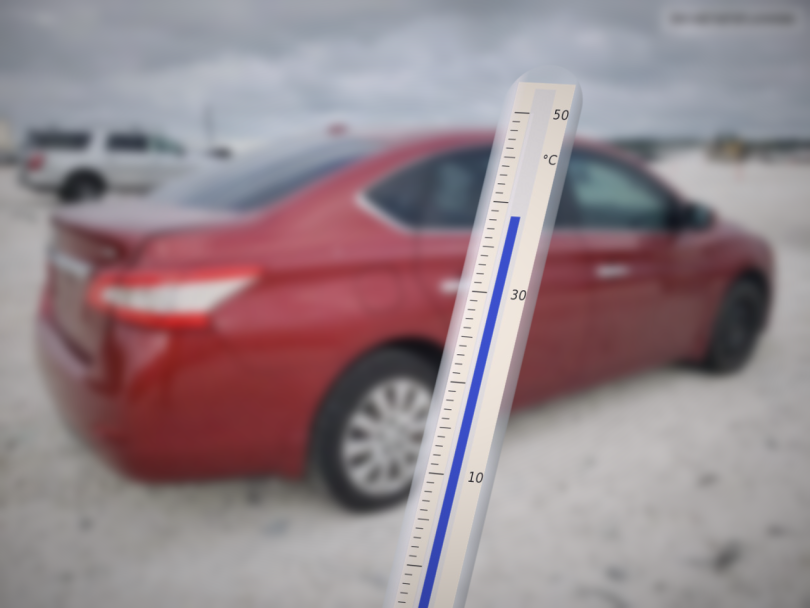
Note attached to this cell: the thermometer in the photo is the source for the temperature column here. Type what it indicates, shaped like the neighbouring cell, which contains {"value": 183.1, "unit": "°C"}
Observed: {"value": 38.5, "unit": "°C"}
